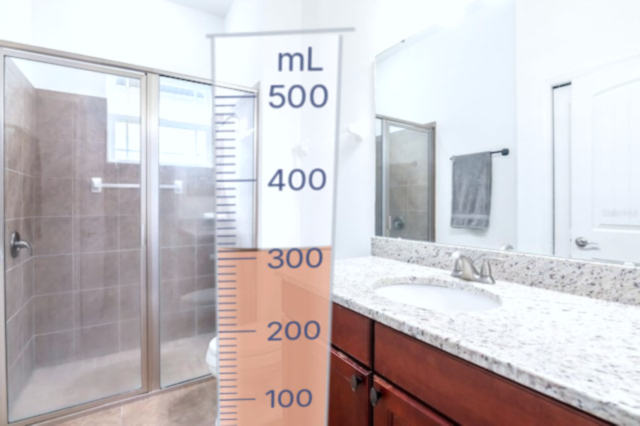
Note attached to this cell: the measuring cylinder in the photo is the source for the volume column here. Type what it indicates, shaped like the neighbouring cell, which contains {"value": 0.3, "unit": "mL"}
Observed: {"value": 310, "unit": "mL"}
